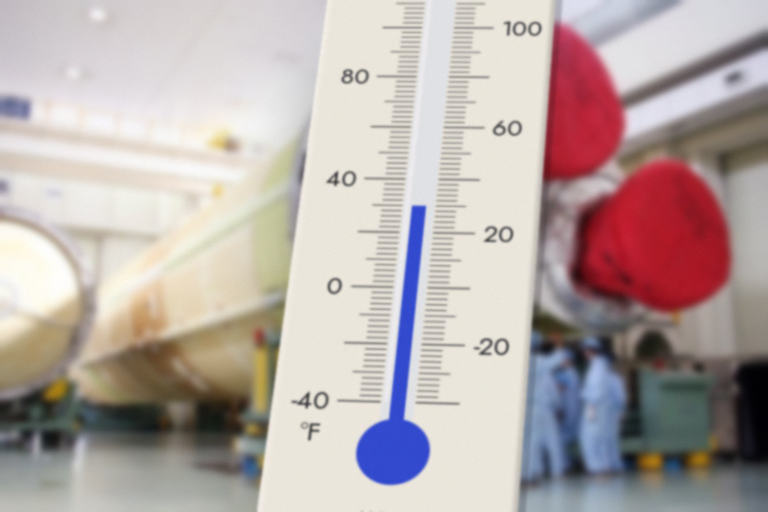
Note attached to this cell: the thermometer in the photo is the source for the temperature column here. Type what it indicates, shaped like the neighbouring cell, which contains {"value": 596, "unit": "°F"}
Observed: {"value": 30, "unit": "°F"}
